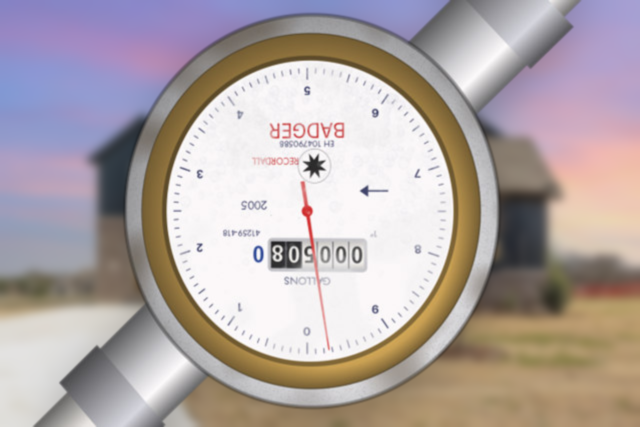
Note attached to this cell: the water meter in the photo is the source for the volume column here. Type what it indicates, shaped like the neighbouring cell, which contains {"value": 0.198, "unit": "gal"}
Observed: {"value": 5079.7, "unit": "gal"}
